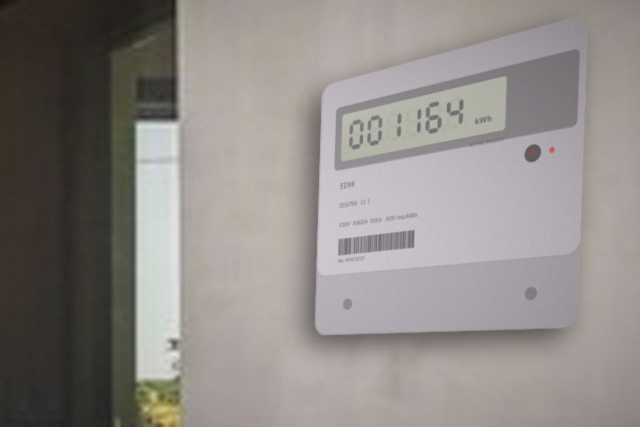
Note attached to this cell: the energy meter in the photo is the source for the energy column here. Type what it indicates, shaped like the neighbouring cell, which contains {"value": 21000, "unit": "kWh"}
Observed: {"value": 1164, "unit": "kWh"}
